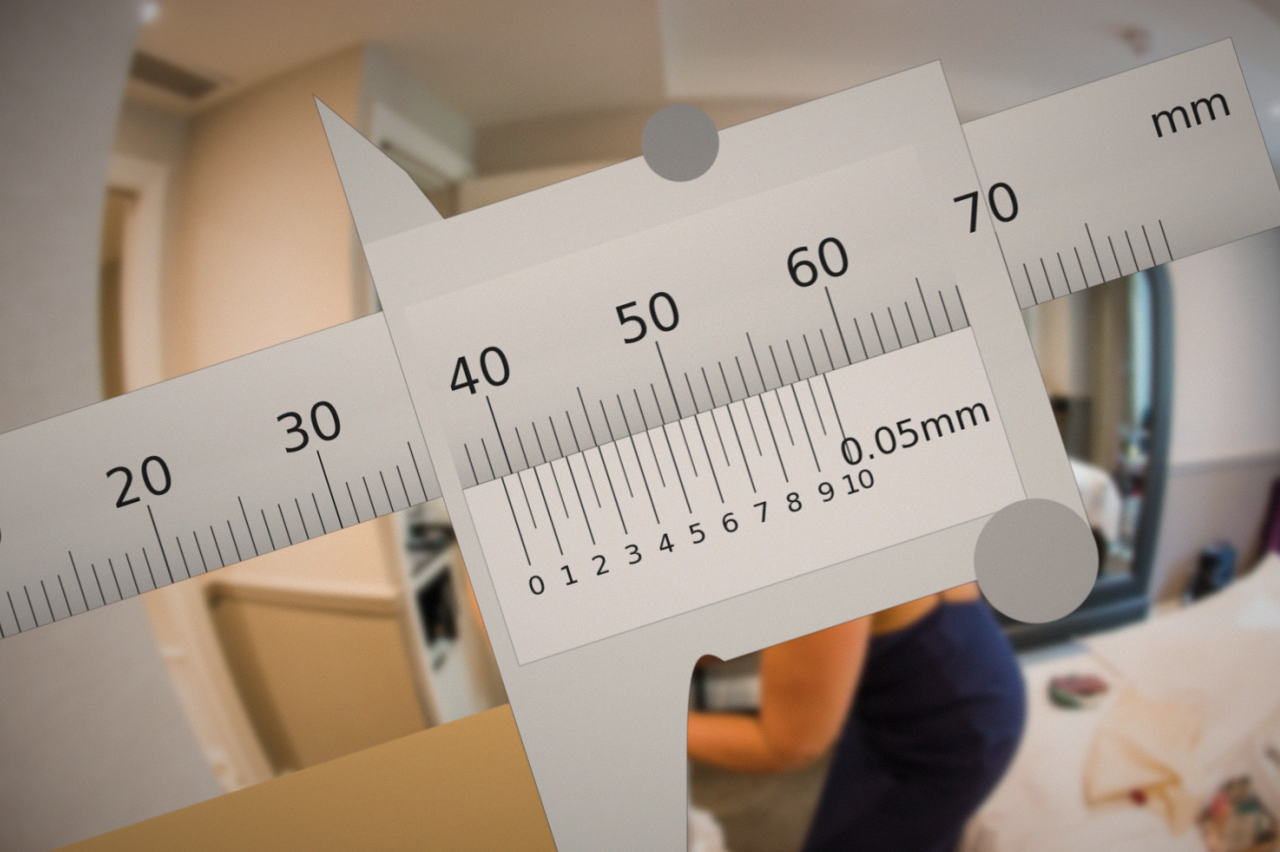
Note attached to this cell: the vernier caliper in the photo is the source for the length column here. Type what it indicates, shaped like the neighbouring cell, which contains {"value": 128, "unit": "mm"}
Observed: {"value": 39.4, "unit": "mm"}
